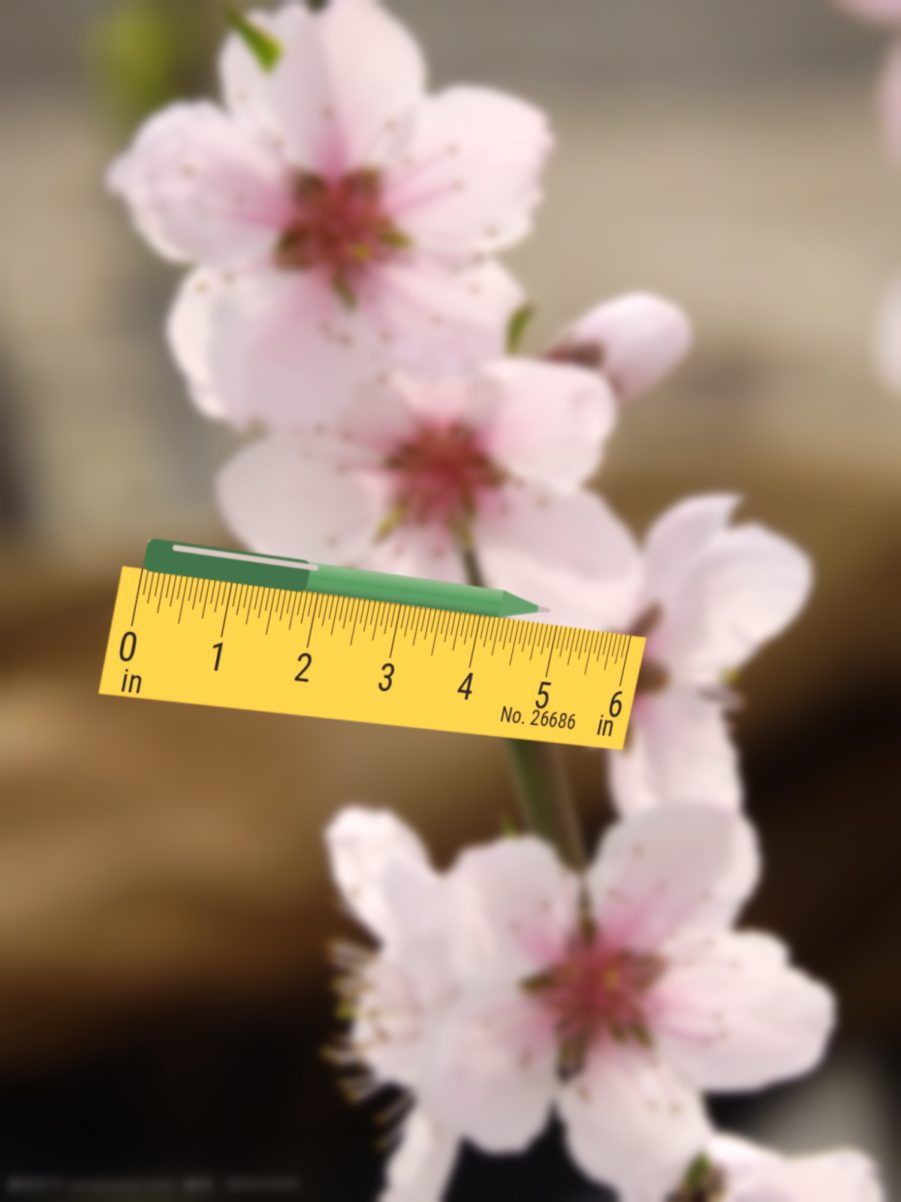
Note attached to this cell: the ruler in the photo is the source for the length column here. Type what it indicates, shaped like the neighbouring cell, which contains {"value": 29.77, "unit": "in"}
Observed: {"value": 4.875, "unit": "in"}
